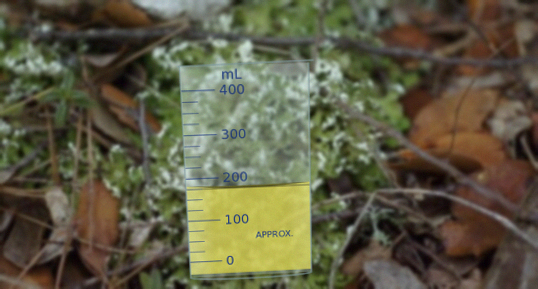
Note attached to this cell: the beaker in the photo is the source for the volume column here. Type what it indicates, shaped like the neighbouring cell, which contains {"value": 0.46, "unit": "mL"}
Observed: {"value": 175, "unit": "mL"}
